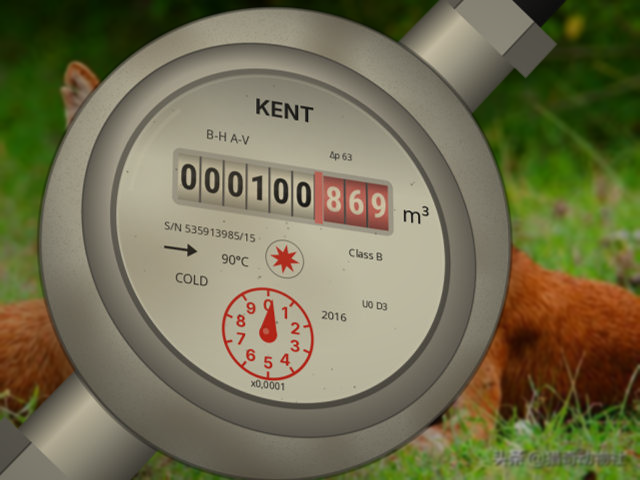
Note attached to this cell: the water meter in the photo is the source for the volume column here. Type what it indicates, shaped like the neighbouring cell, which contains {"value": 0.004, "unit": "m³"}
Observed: {"value": 100.8690, "unit": "m³"}
